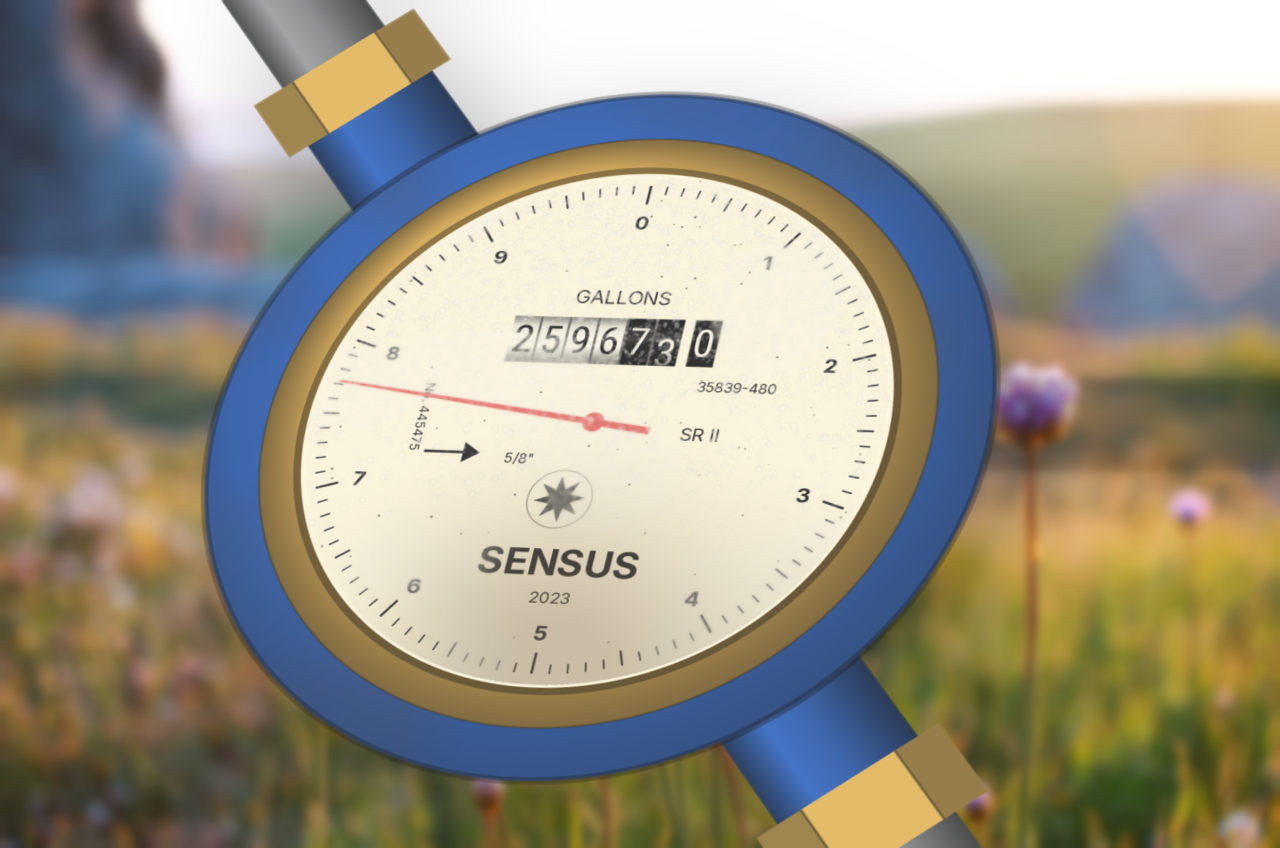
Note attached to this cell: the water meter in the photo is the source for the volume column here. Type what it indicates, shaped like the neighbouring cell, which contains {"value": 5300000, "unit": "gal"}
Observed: {"value": 2596727.7, "unit": "gal"}
